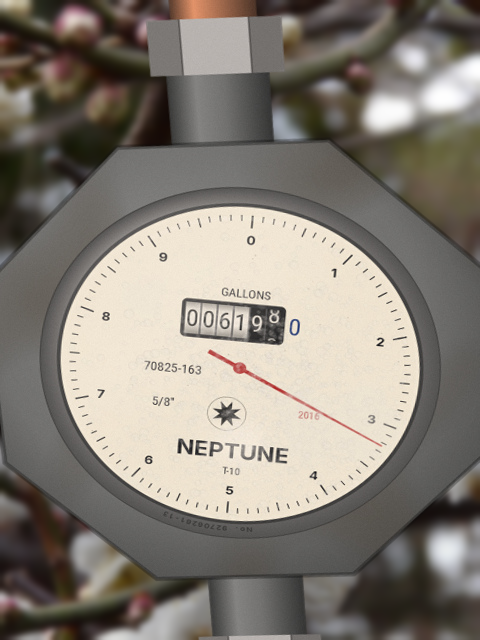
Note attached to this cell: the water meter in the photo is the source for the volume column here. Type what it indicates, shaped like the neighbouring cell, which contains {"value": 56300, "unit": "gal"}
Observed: {"value": 61983.2, "unit": "gal"}
